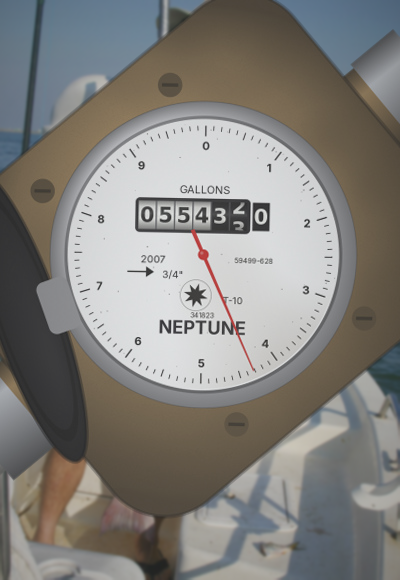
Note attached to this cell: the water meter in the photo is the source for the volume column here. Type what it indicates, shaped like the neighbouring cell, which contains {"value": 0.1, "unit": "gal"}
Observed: {"value": 554324.3, "unit": "gal"}
